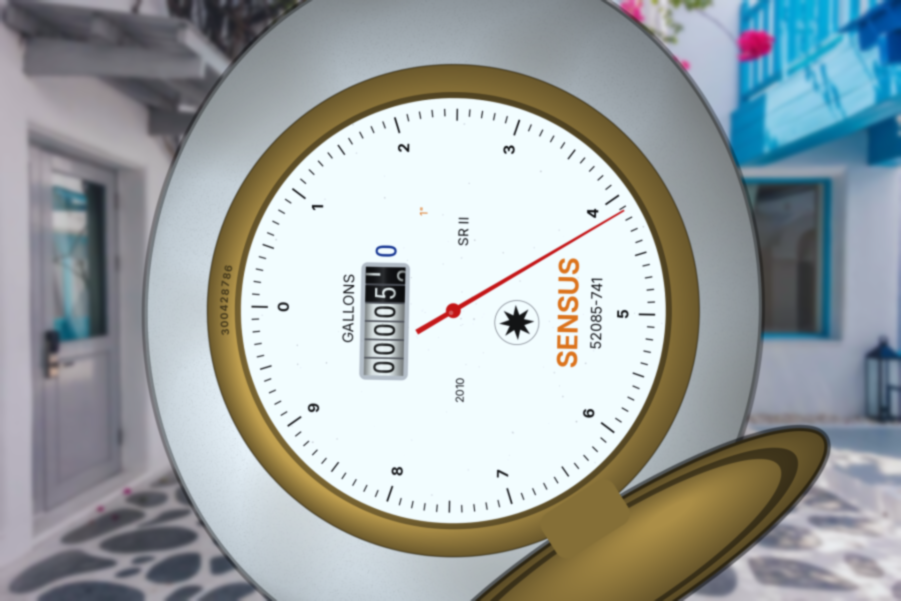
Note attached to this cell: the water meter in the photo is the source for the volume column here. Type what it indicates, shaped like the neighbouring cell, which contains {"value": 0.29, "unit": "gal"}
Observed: {"value": 514.1, "unit": "gal"}
